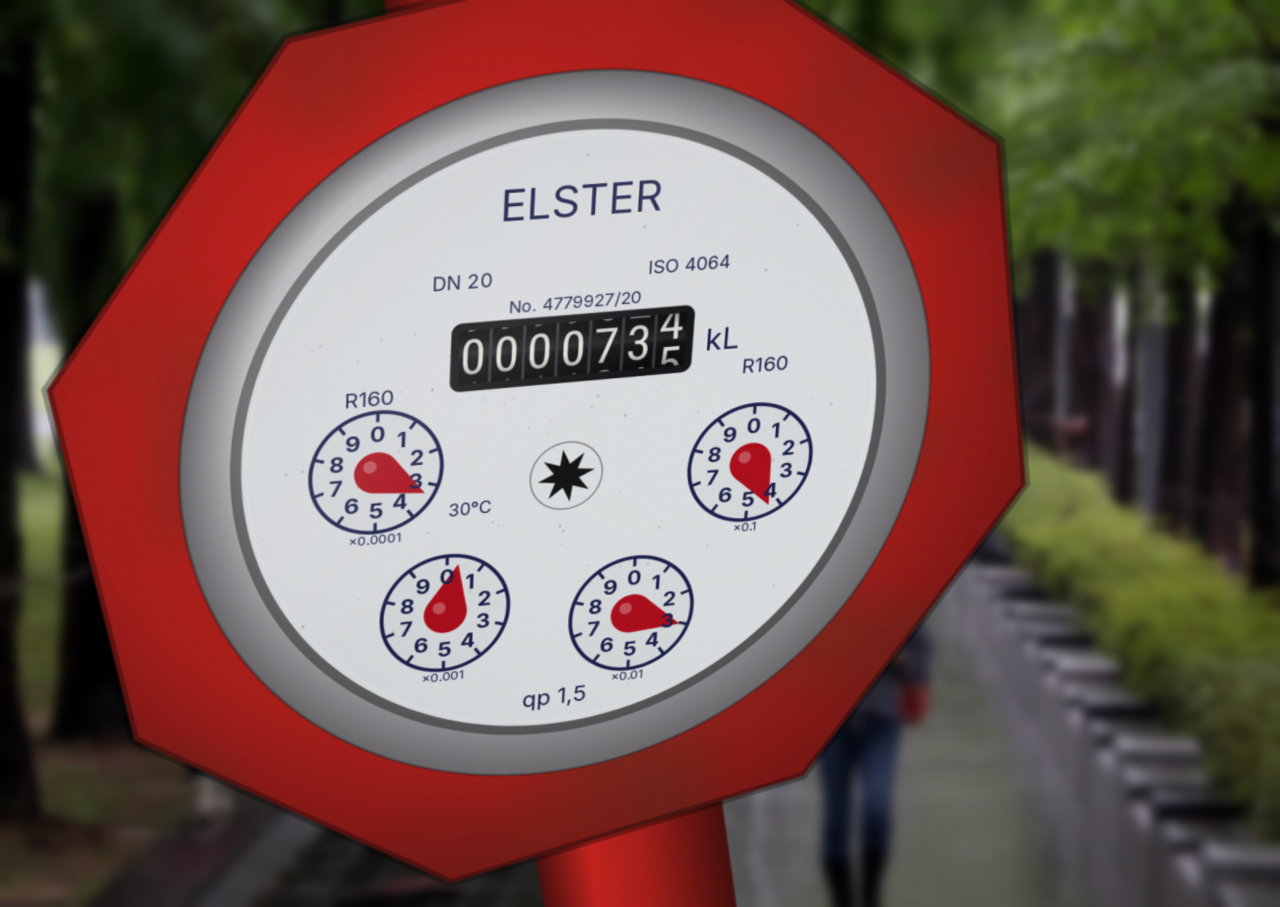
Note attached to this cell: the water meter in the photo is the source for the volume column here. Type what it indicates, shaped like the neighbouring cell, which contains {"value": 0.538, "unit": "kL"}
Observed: {"value": 734.4303, "unit": "kL"}
